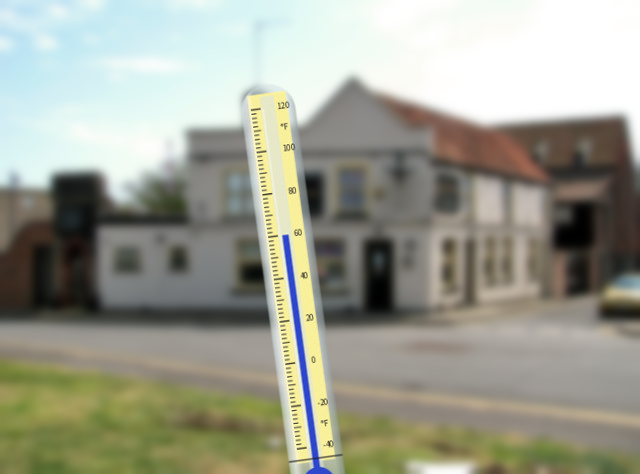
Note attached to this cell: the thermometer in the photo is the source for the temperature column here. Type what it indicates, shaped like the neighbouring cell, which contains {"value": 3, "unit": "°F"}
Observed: {"value": 60, "unit": "°F"}
